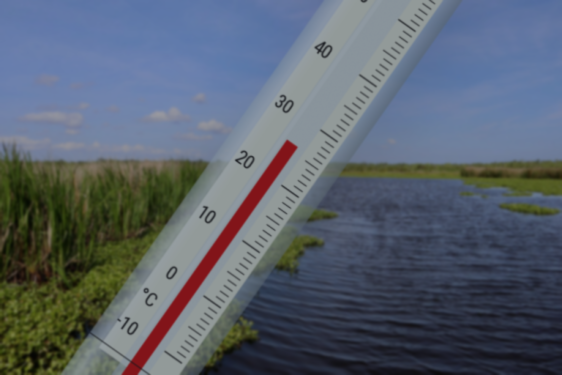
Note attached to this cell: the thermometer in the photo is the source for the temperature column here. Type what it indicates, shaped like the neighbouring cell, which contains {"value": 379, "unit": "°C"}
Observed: {"value": 26, "unit": "°C"}
